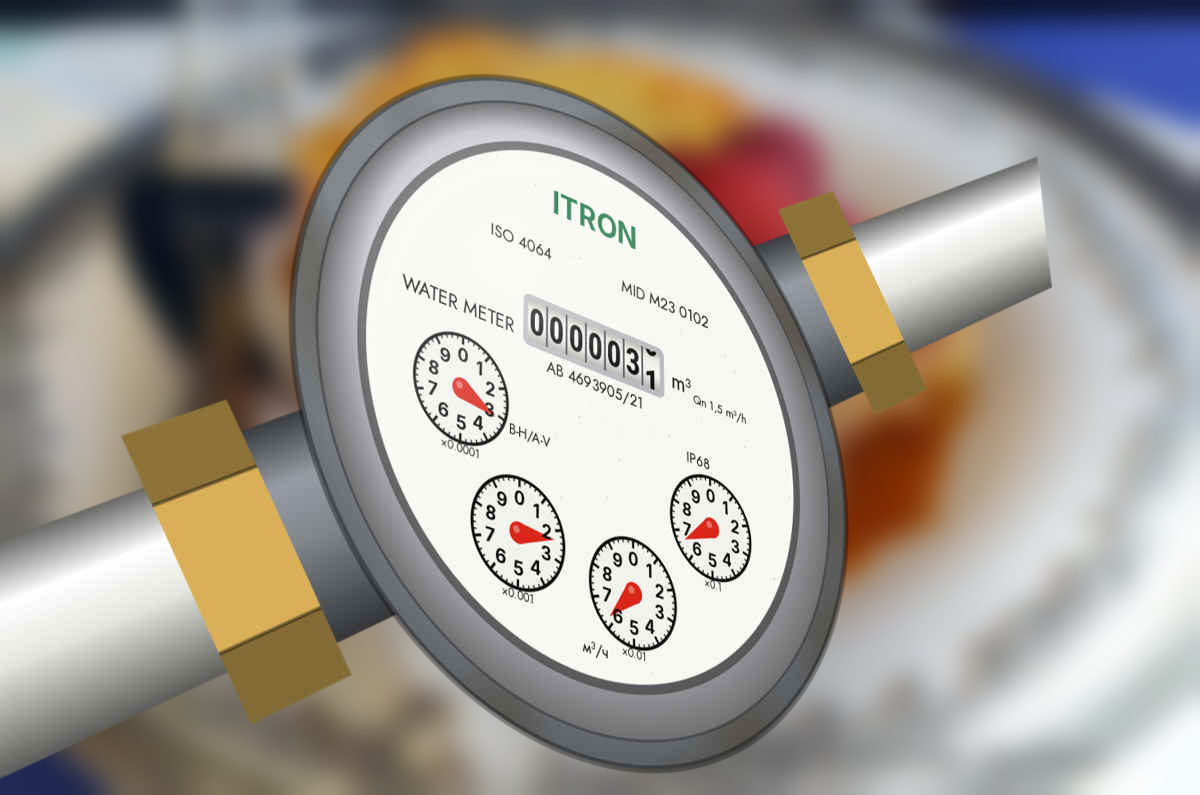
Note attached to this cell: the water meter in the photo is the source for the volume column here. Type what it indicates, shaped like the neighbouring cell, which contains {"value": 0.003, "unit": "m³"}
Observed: {"value": 30.6623, "unit": "m³"}
